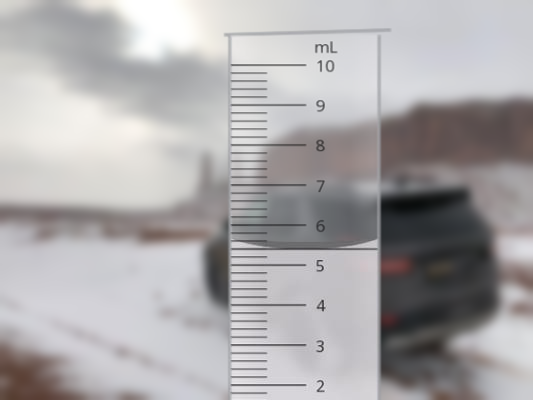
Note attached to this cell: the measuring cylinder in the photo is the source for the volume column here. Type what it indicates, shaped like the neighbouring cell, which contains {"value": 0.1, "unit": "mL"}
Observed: {"value": 5.4, "unit": "mL"}
